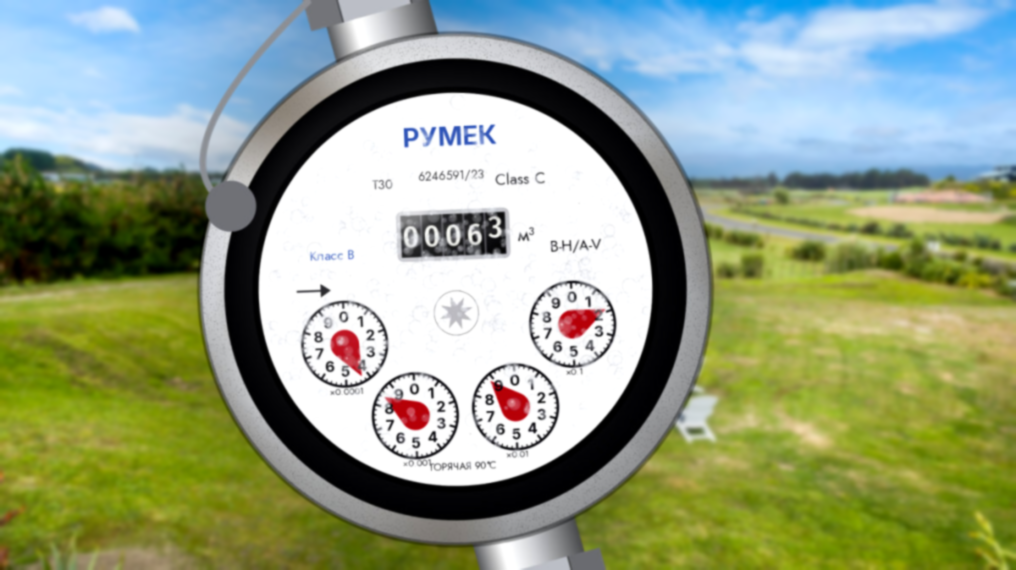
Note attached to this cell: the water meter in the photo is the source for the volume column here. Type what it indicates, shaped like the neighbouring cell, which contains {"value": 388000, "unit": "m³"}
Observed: {"value": 63.1884, "unit": "m³"}
